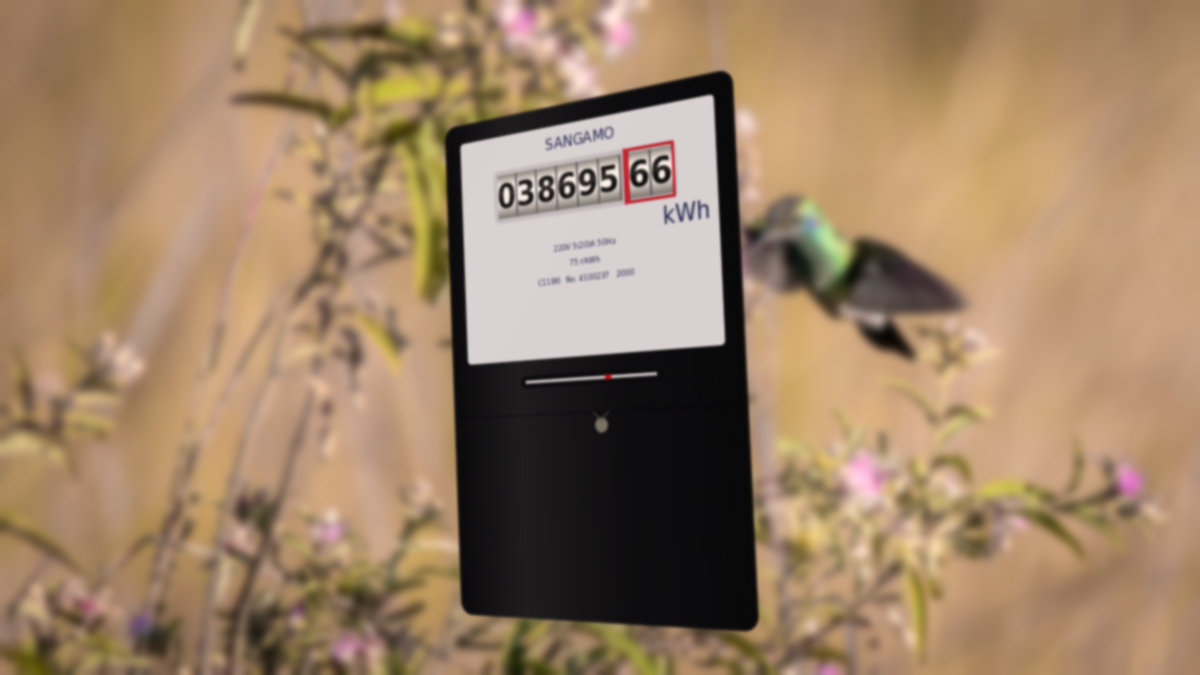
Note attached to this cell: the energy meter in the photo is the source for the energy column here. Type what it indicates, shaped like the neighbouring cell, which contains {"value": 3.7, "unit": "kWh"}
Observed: {"value": 38695.66, "unit": "kWh"}
